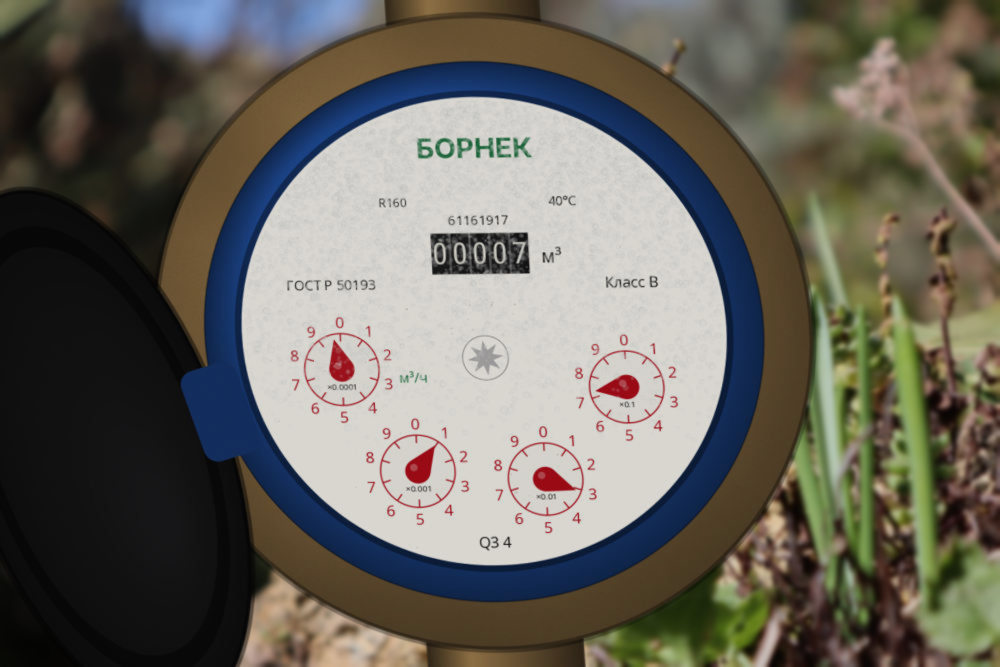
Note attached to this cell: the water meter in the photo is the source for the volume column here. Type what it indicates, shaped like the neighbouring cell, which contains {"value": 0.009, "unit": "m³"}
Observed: {"value": 7.7309, "unit": "m³"}
